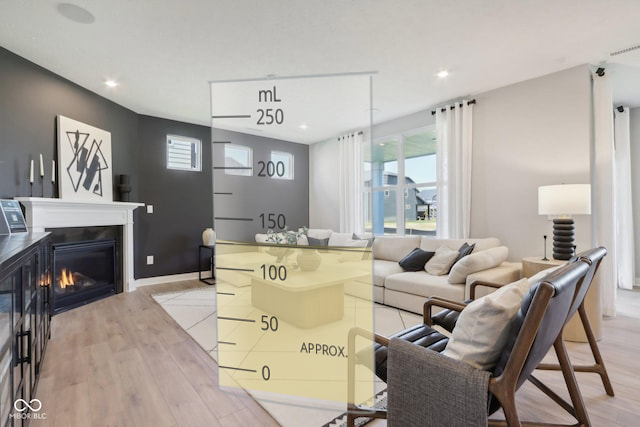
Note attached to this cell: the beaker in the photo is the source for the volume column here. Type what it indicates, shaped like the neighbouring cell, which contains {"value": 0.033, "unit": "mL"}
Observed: {"value": 125, "unit": "mL"}
